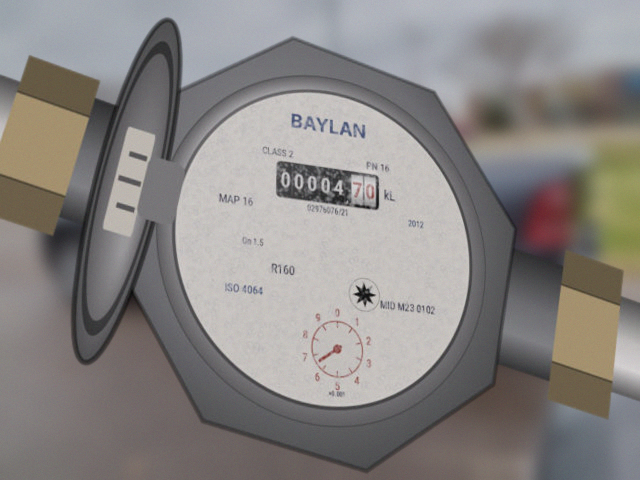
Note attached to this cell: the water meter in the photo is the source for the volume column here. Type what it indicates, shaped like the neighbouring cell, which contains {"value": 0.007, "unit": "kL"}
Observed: {"value": 4.706, "unit": "kL"}
